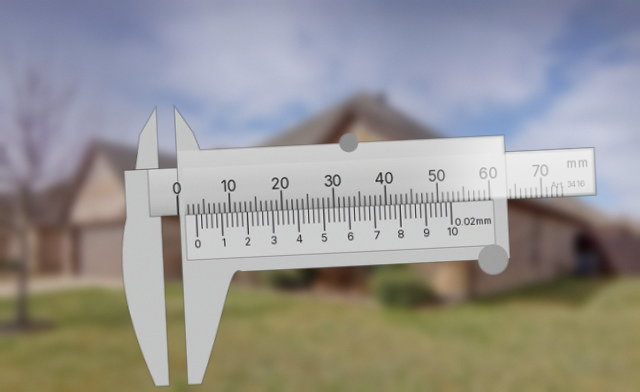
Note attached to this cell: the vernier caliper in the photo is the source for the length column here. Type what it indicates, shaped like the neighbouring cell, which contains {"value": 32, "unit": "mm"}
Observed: {"value": 3.5, "unit": "mm"}
